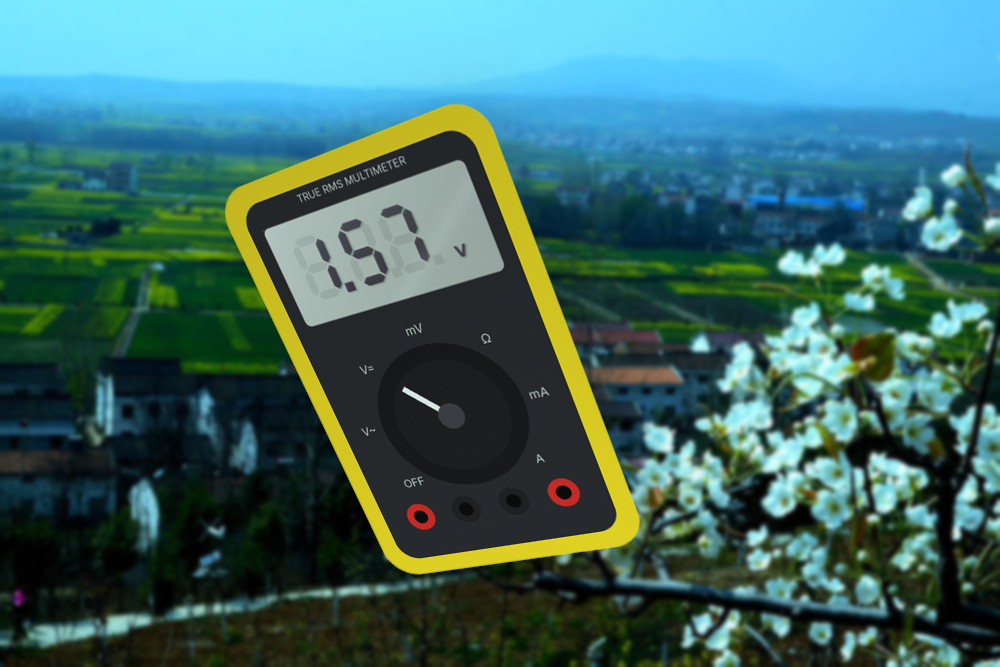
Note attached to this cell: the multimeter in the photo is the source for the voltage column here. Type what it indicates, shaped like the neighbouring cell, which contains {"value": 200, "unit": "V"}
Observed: {"value": 1.57, "unit": "V"}
